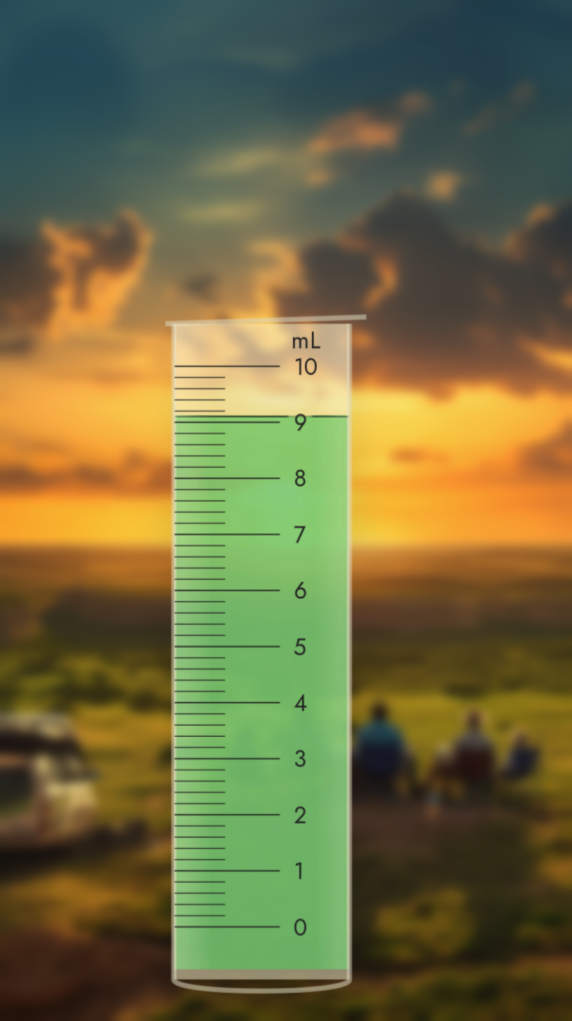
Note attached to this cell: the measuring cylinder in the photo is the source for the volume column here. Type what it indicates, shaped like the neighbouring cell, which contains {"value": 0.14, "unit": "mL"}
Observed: {"value": 9.1, "unit": "mL"}
